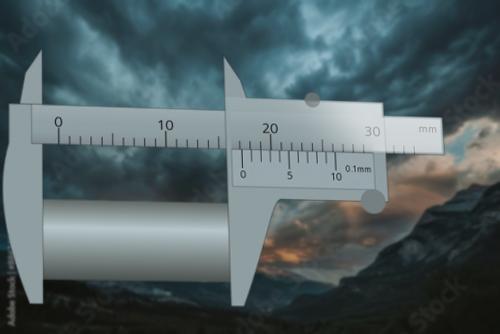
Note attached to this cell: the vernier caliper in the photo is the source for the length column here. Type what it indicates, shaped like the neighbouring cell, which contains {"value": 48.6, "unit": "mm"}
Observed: {"value": 17.2, "unit": "mm"}
